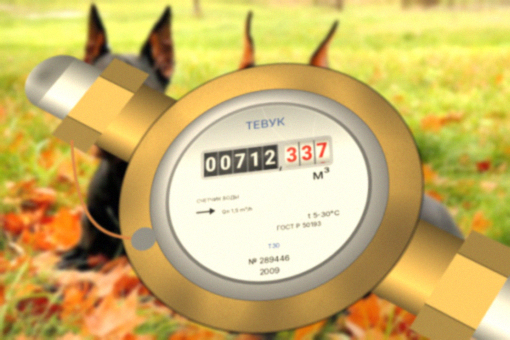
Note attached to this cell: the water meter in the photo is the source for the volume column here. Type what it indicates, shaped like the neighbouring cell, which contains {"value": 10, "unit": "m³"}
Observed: {"value": 712.337, "unit": "m³"}
